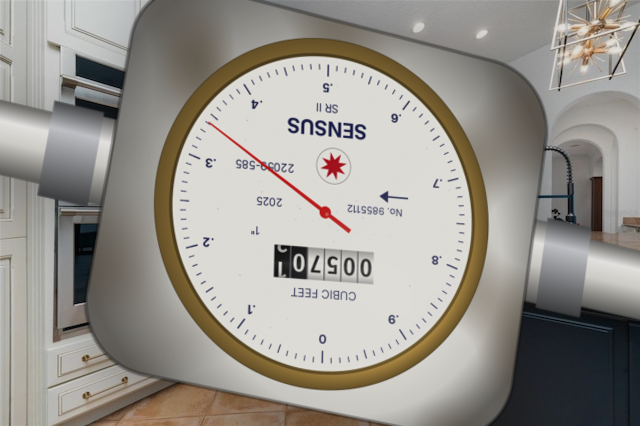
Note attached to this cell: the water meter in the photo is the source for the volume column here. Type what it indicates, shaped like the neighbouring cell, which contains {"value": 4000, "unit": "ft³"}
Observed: {"value": 5701.34, "unit": "ft³"}
